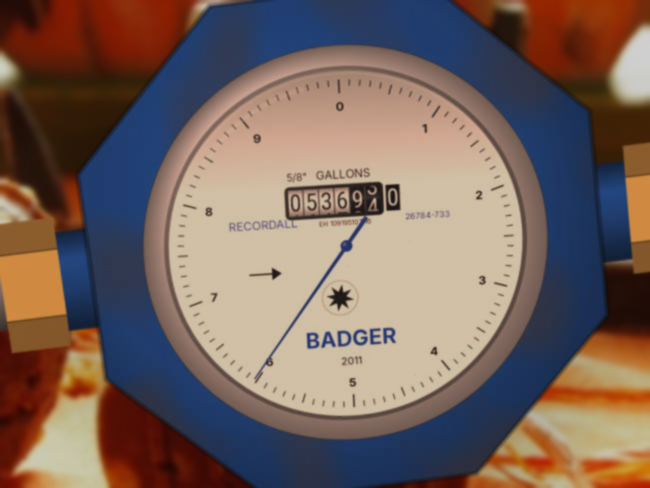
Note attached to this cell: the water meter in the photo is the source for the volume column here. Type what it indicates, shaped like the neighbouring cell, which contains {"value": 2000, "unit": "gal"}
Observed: {"value": 536936.0, "unit": "gal"}
